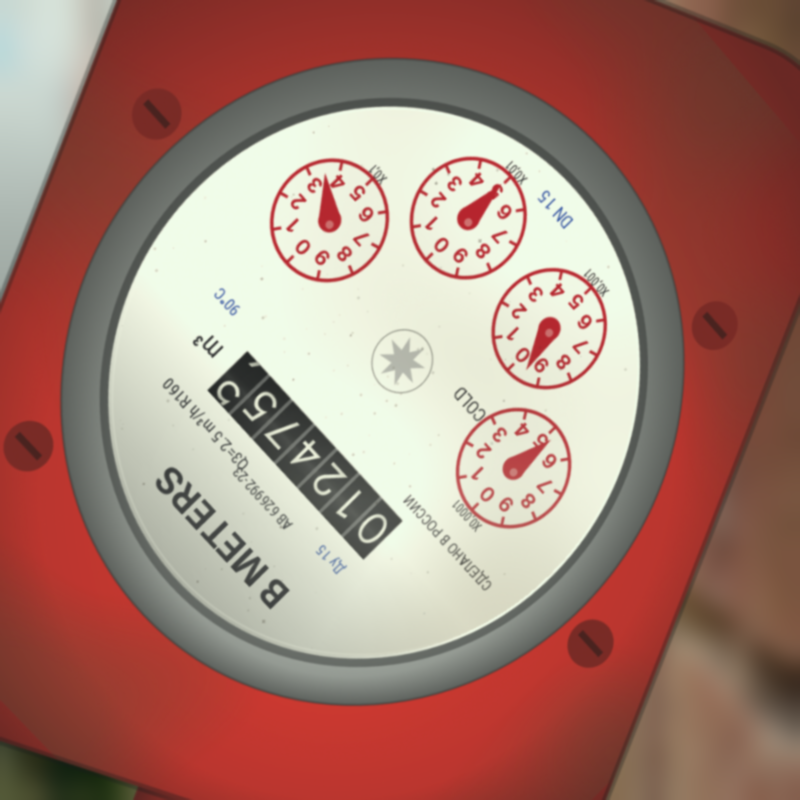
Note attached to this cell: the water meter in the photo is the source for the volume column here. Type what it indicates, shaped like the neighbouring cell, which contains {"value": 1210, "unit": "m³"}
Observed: {"value": 124755.3495, "unit": "m³"}
